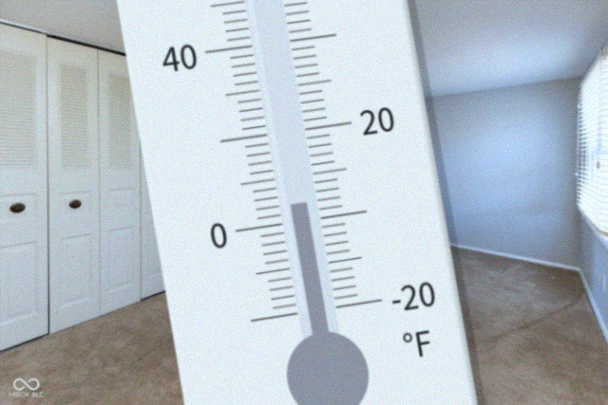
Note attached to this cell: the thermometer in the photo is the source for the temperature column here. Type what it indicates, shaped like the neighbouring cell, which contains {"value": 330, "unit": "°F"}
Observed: {"value": 4, "unit": "°F"}
